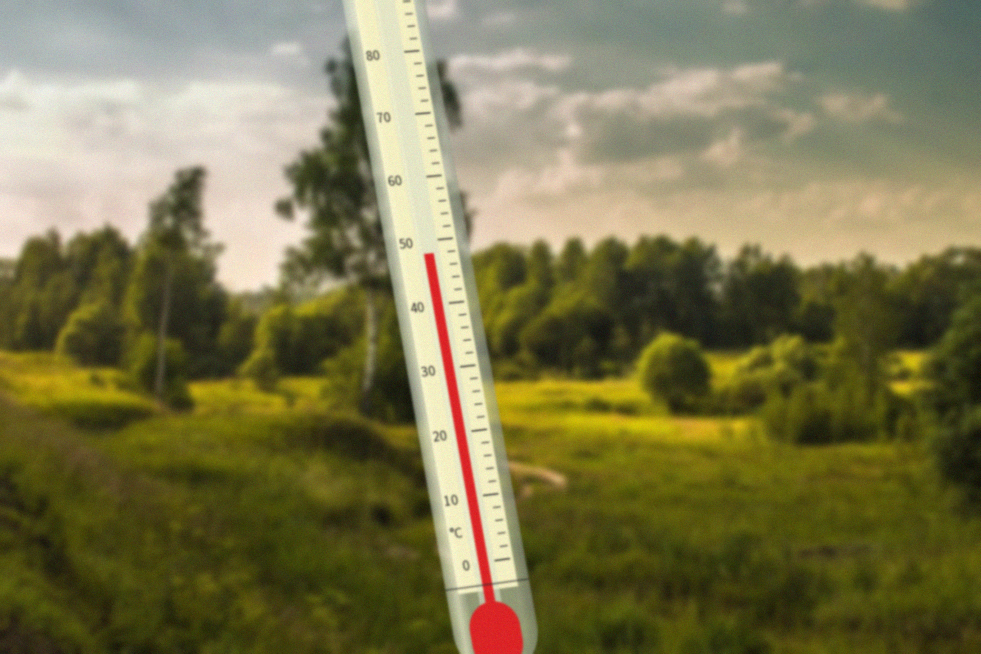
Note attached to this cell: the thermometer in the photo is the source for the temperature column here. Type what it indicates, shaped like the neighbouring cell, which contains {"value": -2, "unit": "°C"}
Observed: {"value": 48, "unit": "°C"}
